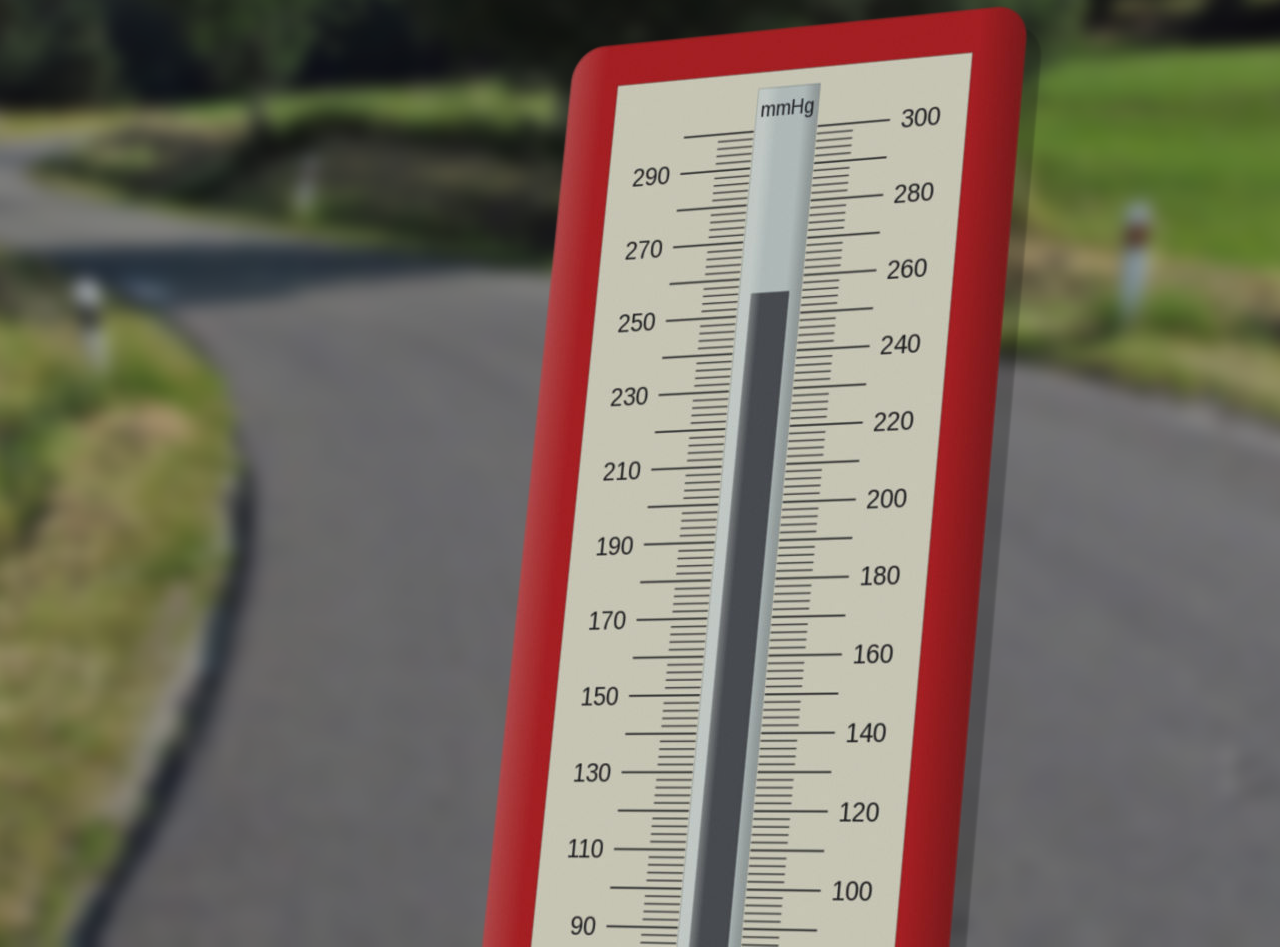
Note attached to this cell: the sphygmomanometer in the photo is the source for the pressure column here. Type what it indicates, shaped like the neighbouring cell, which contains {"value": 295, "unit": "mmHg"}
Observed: {"value": 256, "unit": "mmHg"}
